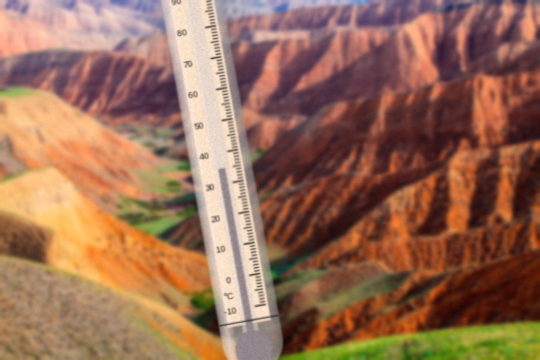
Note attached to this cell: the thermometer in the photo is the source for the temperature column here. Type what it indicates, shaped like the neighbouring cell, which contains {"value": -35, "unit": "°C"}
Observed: {"value": 35, "unit": "°C"}
